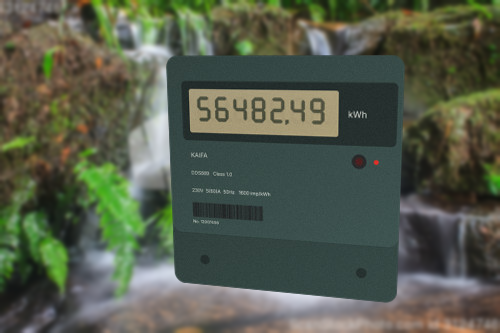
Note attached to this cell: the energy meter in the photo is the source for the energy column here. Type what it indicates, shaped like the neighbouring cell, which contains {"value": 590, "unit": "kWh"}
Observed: {"value": 56482.49, "unit": "kWh"}
